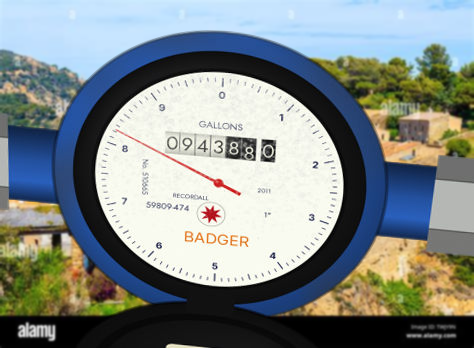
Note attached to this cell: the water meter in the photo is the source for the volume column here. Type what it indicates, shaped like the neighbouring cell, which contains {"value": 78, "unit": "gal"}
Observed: {"value": 943878.2, "unit": "gal"}
